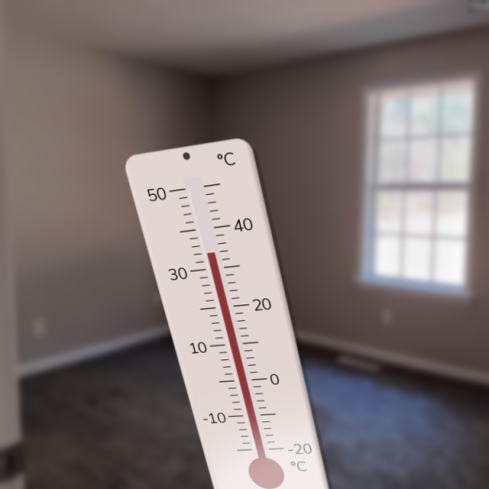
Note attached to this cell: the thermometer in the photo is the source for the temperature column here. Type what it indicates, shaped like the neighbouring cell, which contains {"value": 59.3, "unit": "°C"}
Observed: {"value": 34, "unit": "°C"}
